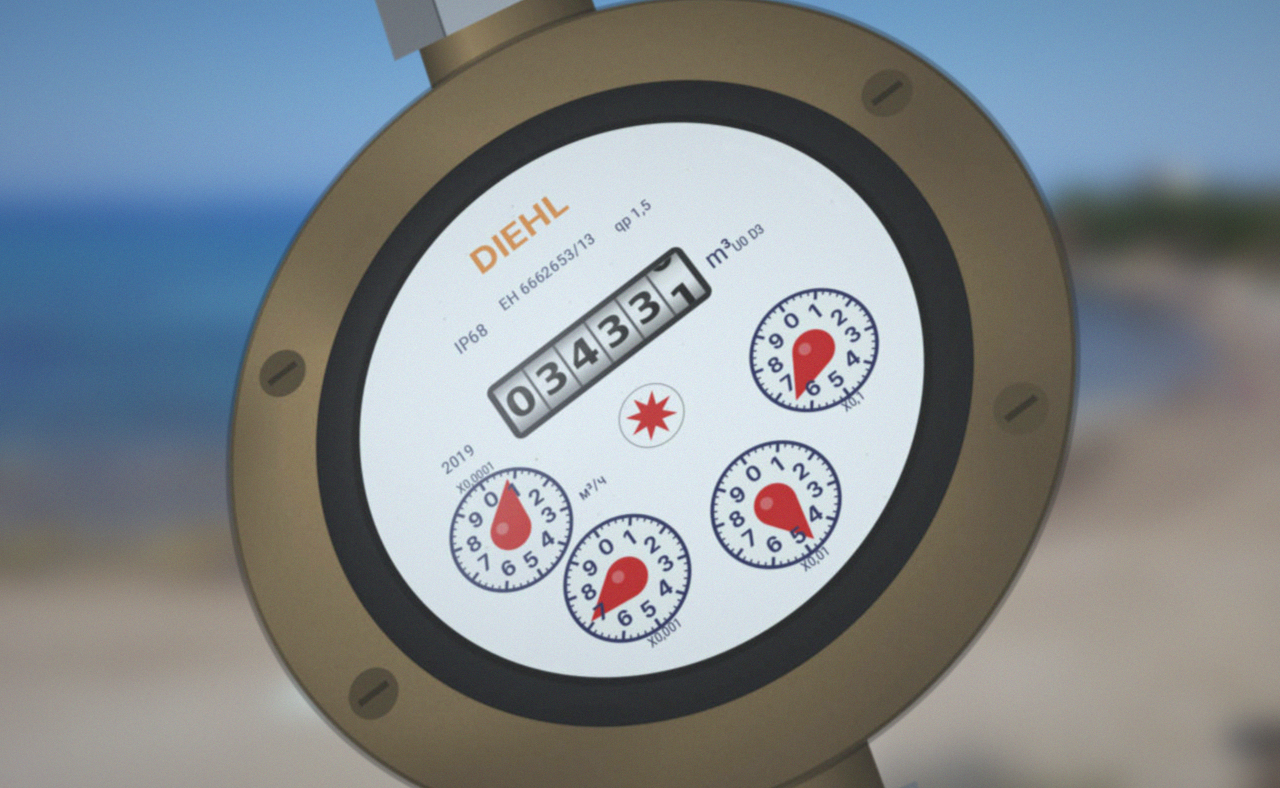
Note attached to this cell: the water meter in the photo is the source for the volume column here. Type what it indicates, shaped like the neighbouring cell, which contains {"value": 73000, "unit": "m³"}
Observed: {"value": 34330.6470, "unit": "m³"}
